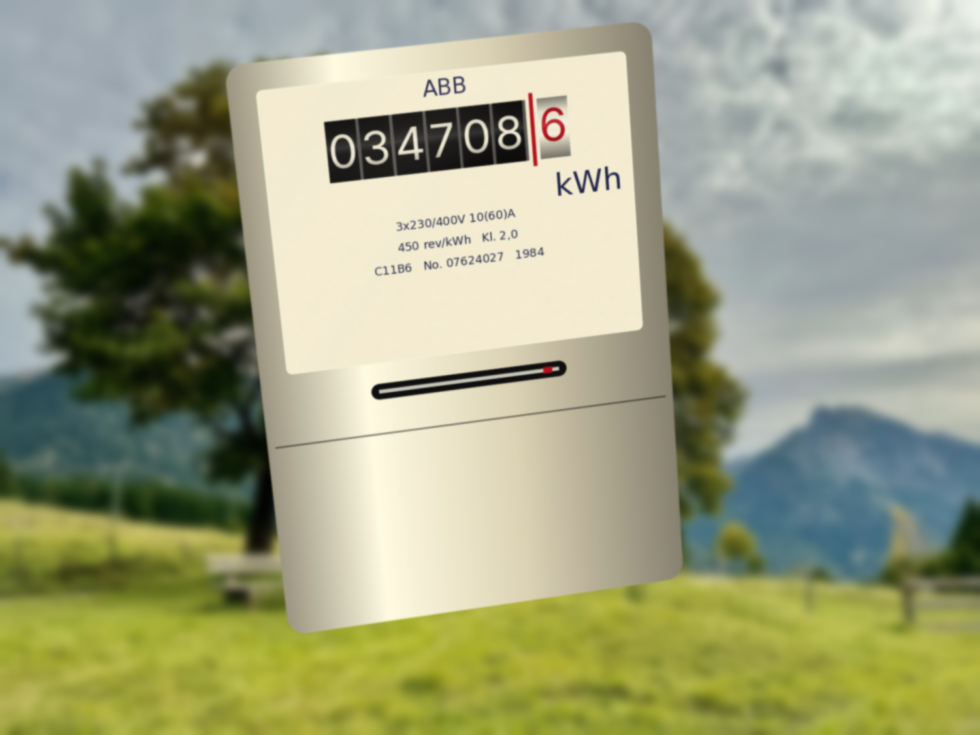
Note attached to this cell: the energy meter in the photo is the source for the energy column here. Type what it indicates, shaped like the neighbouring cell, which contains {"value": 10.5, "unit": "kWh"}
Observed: {"value": 34708.6, "unit": "kWh"}
